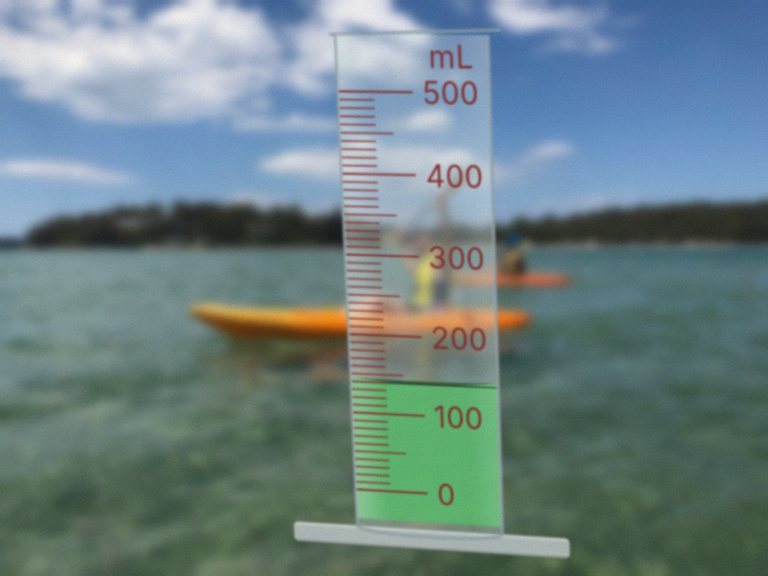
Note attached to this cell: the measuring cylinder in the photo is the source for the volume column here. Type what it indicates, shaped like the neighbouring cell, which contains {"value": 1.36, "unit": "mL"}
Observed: {"value": 140, "unit": "mL"}
